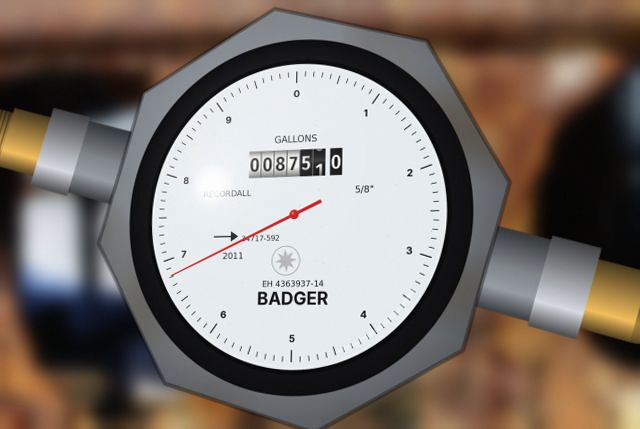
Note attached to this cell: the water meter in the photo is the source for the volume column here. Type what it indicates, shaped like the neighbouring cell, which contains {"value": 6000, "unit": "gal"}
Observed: {"value": 87506.8, "unit": "gal"}
